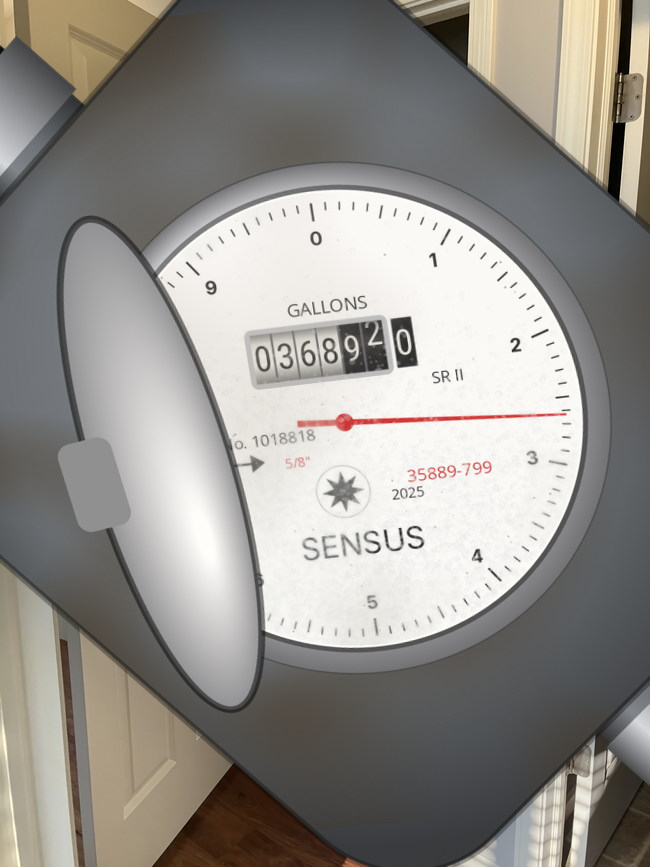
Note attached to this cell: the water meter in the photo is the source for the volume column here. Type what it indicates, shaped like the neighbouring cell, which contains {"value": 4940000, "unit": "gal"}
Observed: {"value": 368922.6, "unit": "gal"}
